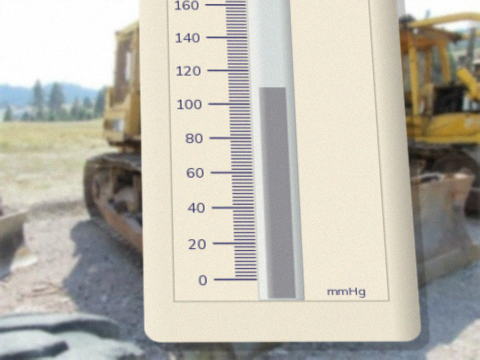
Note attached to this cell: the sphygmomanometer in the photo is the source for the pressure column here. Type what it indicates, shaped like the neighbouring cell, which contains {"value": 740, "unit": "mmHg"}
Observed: {"value": 110, "unit": "mmHg"}
